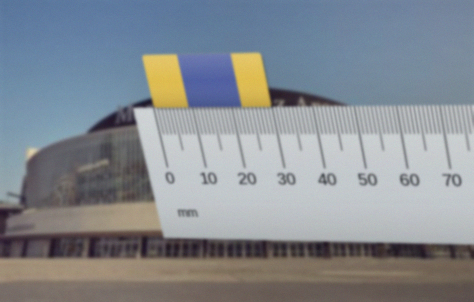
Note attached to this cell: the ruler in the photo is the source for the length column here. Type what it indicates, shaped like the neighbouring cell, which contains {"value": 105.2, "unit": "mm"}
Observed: {"value": 30, "unit": "mm"}
